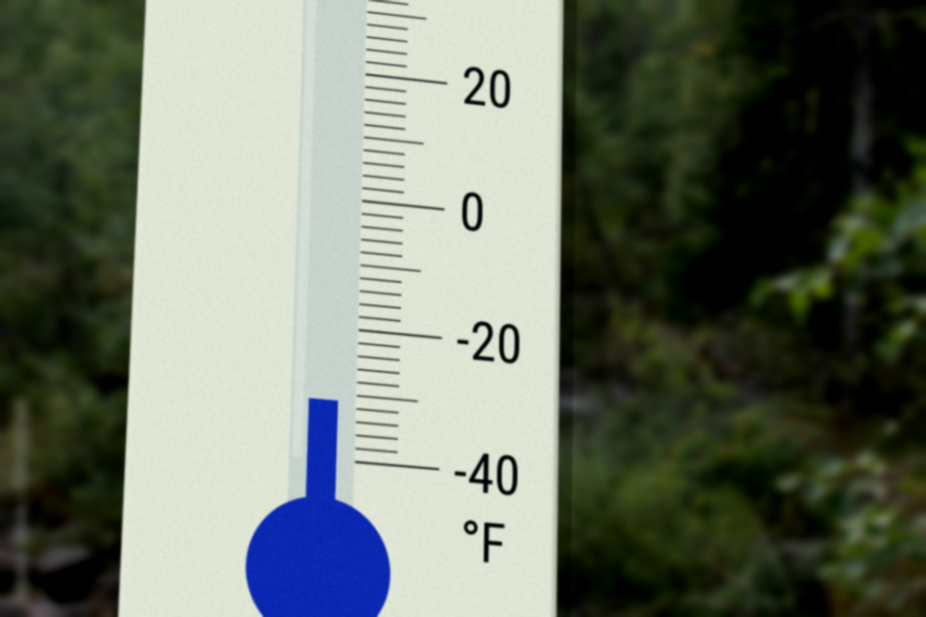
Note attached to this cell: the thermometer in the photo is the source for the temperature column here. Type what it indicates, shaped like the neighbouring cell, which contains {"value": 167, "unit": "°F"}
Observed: {"value": -31, "unit": "°F"}
